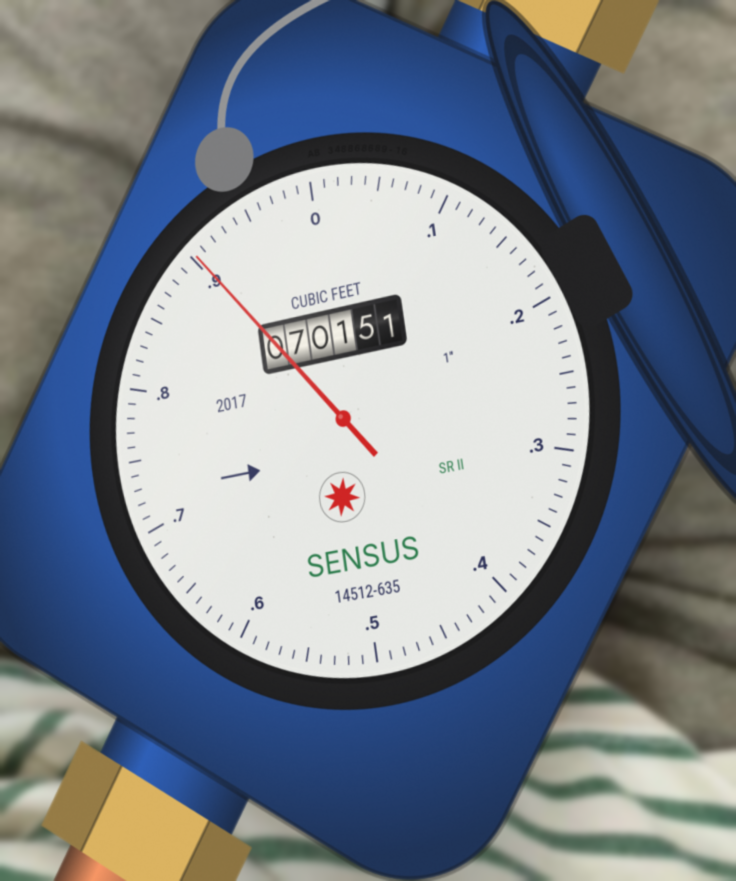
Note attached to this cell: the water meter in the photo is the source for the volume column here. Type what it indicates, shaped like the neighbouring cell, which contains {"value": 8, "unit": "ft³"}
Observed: {"value": 70150.90, "unit": "ft³"}
